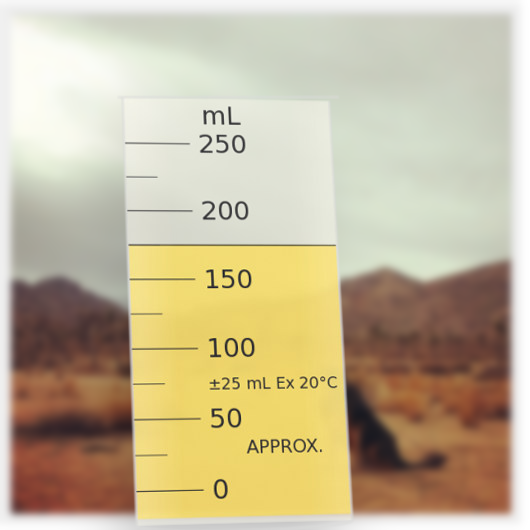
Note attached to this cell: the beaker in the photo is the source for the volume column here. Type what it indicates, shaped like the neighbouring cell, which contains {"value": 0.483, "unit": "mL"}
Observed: {"value": 175, "unit": "mL"}
